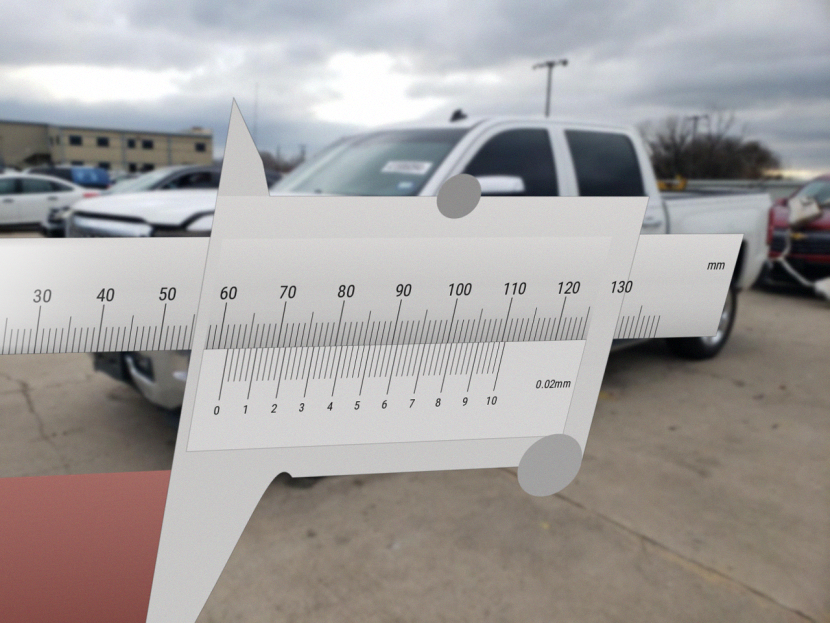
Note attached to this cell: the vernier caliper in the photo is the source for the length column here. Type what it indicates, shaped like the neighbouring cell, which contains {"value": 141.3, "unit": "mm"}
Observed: {"value": 61.6, "unit": "mm"}
